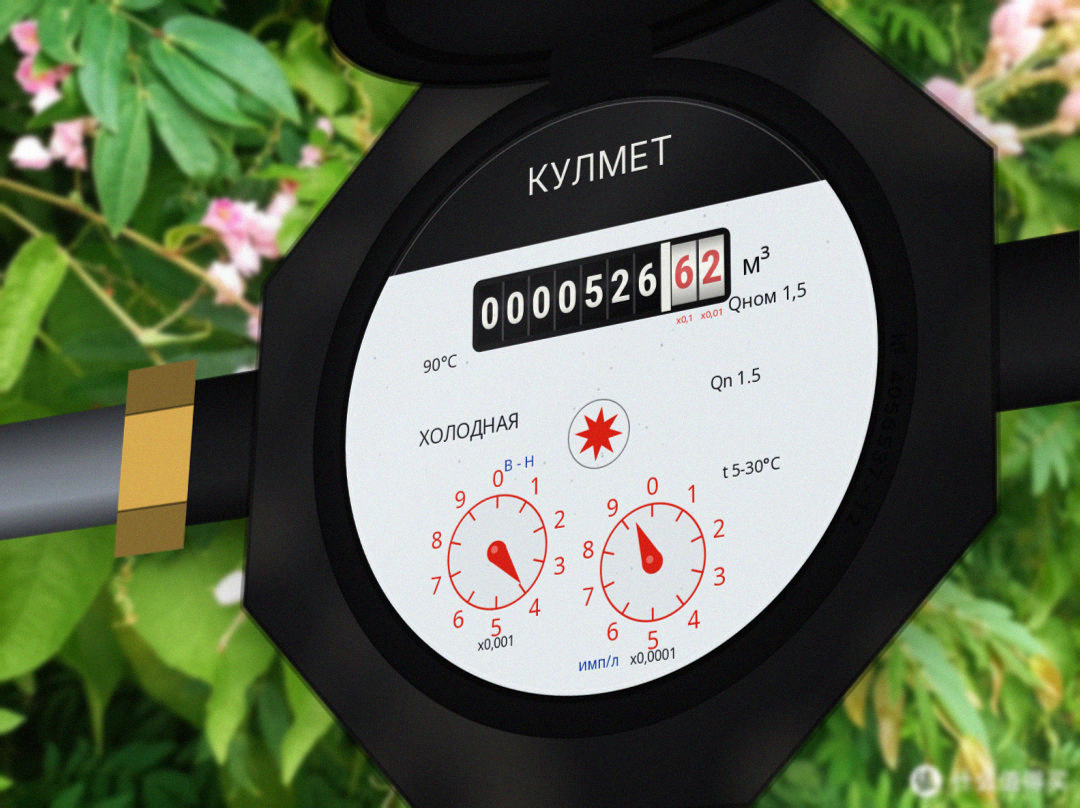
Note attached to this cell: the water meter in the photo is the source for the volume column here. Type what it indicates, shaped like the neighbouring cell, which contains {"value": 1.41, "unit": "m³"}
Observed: {"value": 526.6239, "unit": "m³"}
